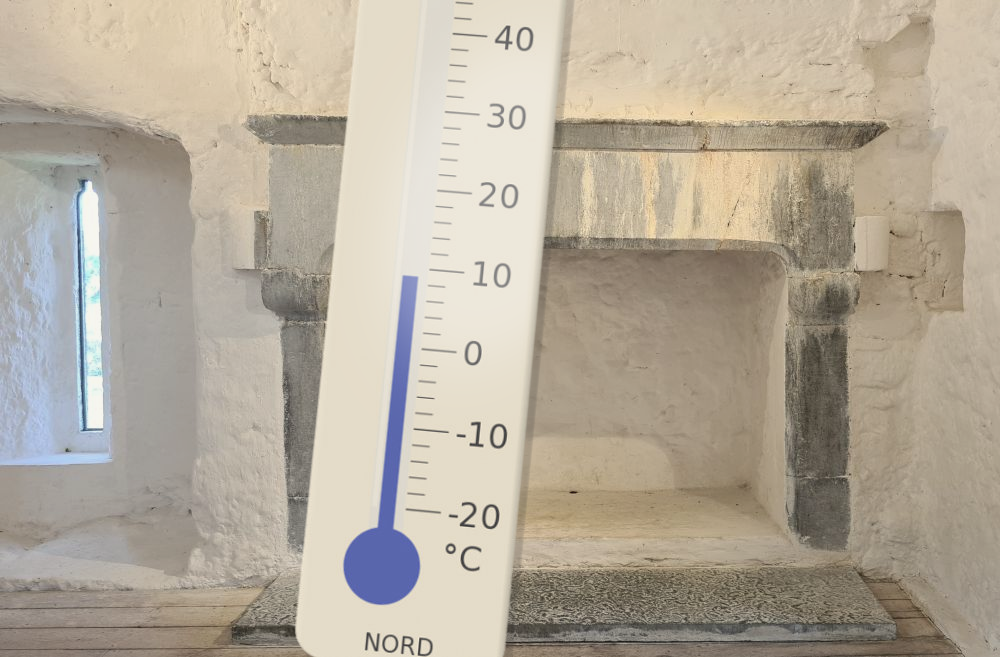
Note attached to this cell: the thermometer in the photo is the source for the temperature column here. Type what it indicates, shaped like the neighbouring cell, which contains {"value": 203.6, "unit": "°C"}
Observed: {"value": 9, "unit": "°C"}
